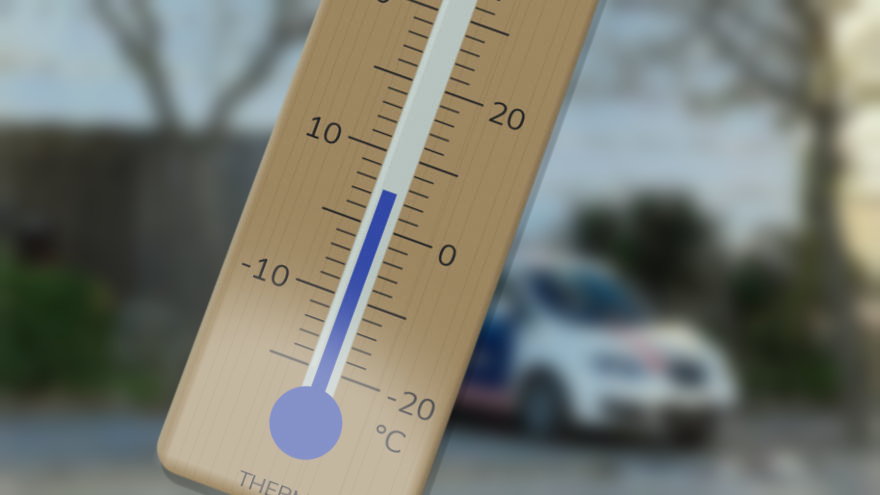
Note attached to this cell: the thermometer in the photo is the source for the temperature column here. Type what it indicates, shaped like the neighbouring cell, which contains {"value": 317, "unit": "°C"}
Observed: {"value": 5, "unit": "°C"}
